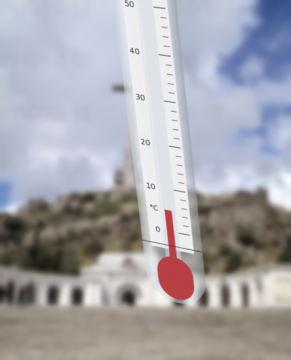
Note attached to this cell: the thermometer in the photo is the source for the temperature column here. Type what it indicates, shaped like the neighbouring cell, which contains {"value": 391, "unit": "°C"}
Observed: {"value": 5, "unit": "°C"}
